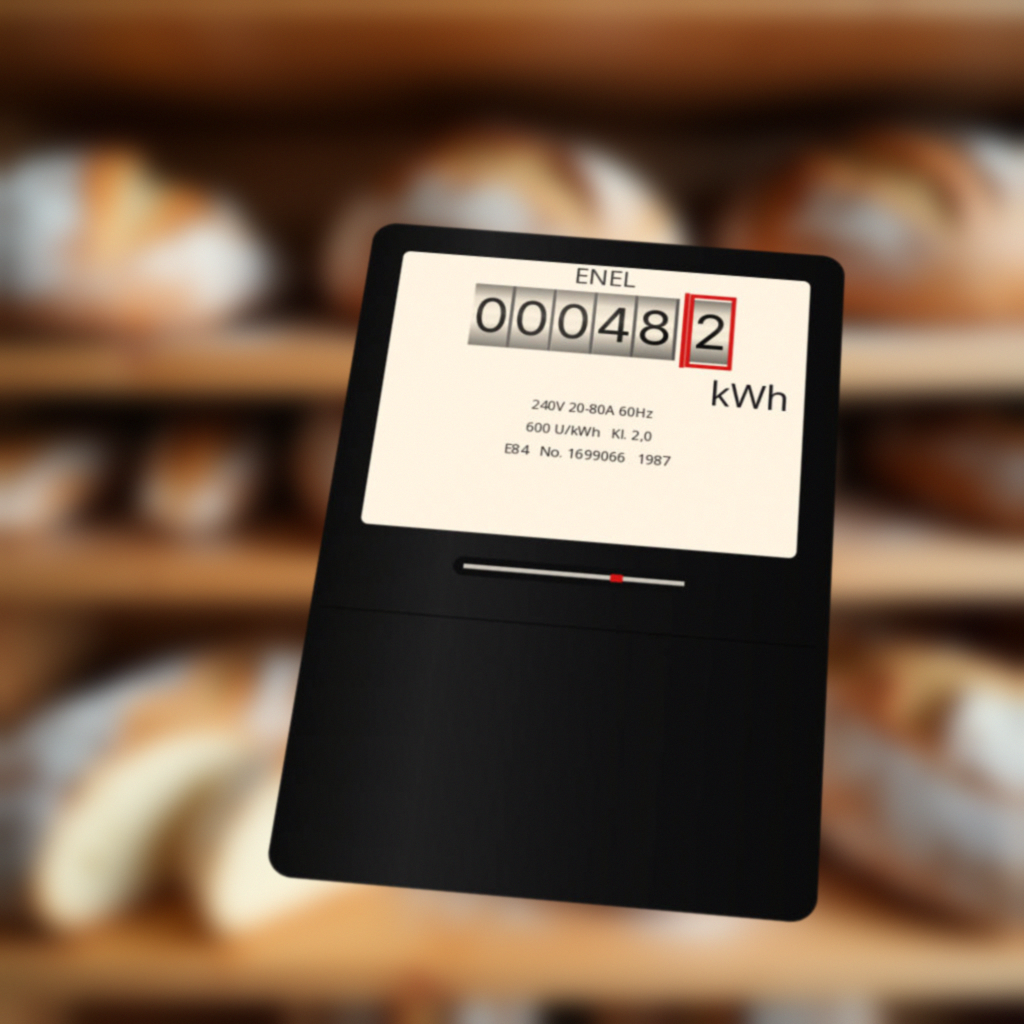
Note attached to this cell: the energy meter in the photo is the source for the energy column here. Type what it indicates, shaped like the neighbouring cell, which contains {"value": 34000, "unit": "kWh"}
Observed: {"value": 48.2, "unit": "kWh"}
